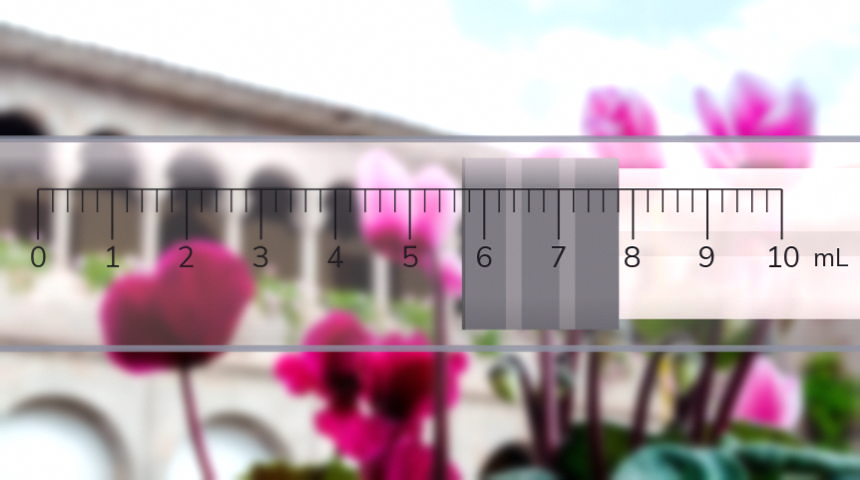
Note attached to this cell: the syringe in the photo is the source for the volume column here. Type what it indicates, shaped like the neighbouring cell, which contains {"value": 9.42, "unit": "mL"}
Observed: {"value": 5.7, "unit": "mL"}
